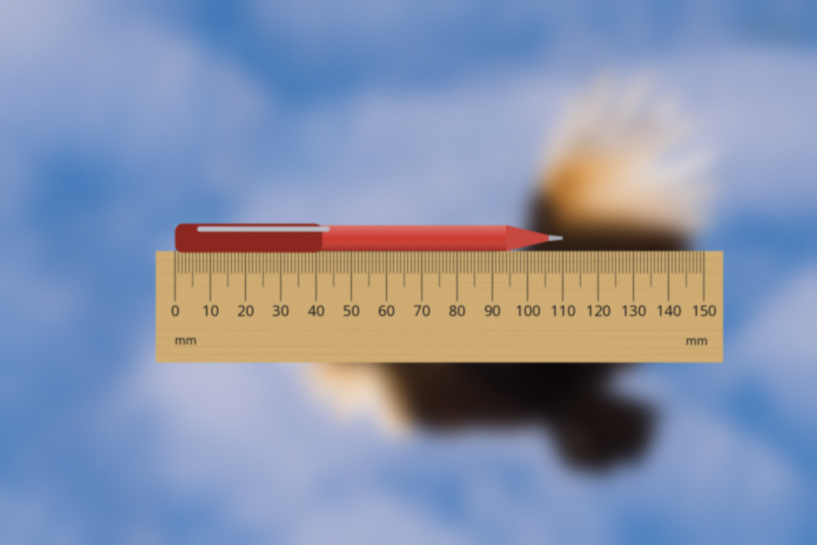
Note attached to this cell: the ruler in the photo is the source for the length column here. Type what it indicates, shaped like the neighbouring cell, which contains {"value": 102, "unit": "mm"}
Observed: {"value": 110, "unit": "mm"}
